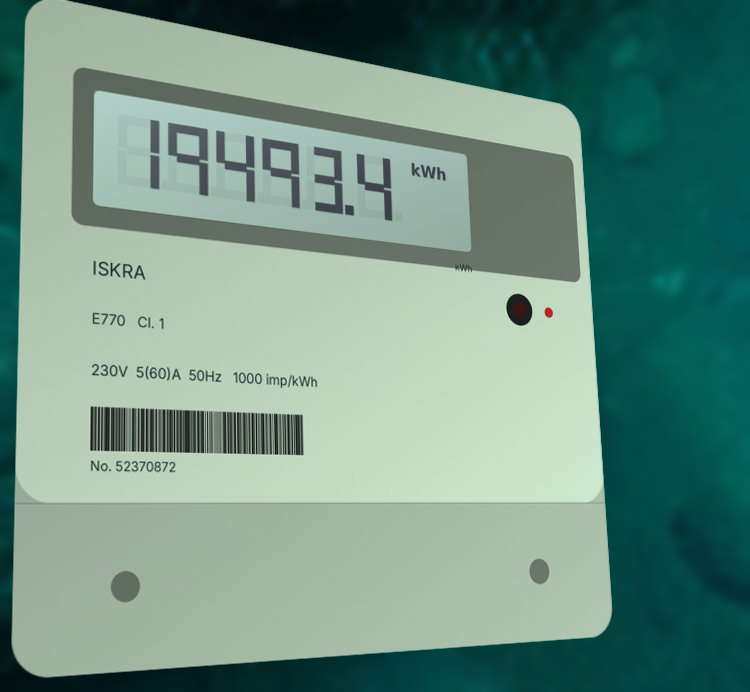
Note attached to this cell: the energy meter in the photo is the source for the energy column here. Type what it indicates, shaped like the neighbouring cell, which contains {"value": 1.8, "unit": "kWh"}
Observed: {"value": 19493.4, "unit": "kWh"}
